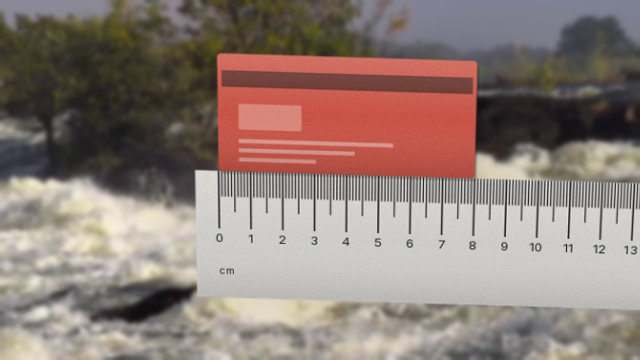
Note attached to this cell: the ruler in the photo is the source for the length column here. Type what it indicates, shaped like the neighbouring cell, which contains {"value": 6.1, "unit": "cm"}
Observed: {"value": 8, "unit": "cm"}
